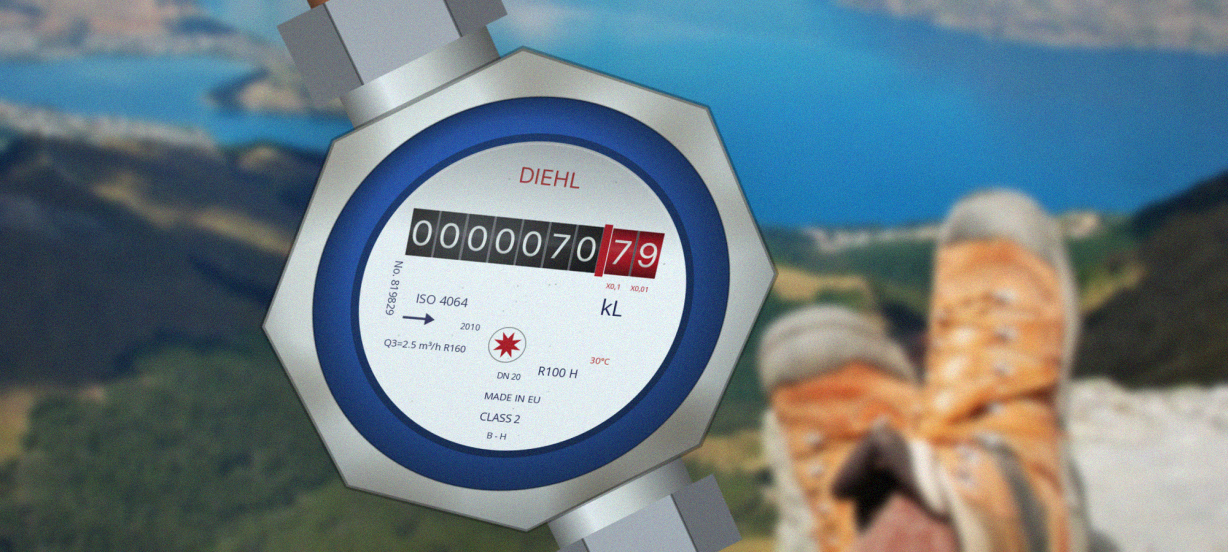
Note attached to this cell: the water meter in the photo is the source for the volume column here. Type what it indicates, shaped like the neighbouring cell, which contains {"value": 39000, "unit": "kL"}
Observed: {"value": 70.79, "unit": "kL"}
